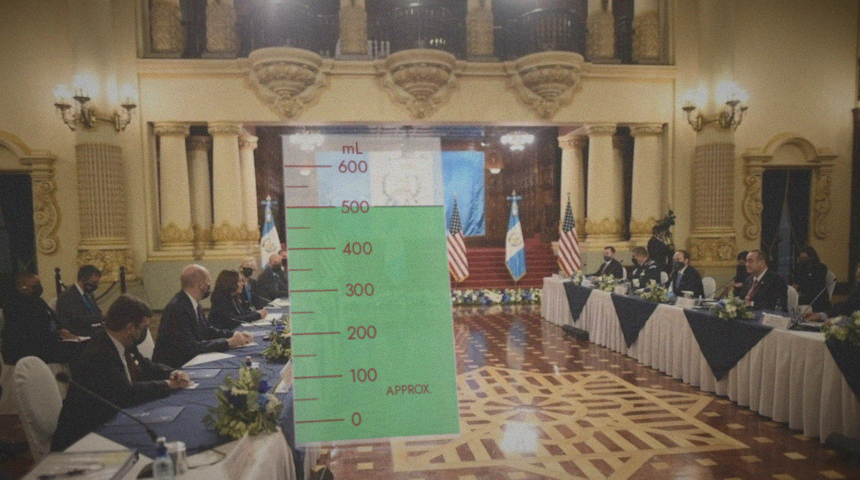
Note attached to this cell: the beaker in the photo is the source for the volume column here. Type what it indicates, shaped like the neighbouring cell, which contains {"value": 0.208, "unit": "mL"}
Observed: {"value": 500, "unit": "mL"}
